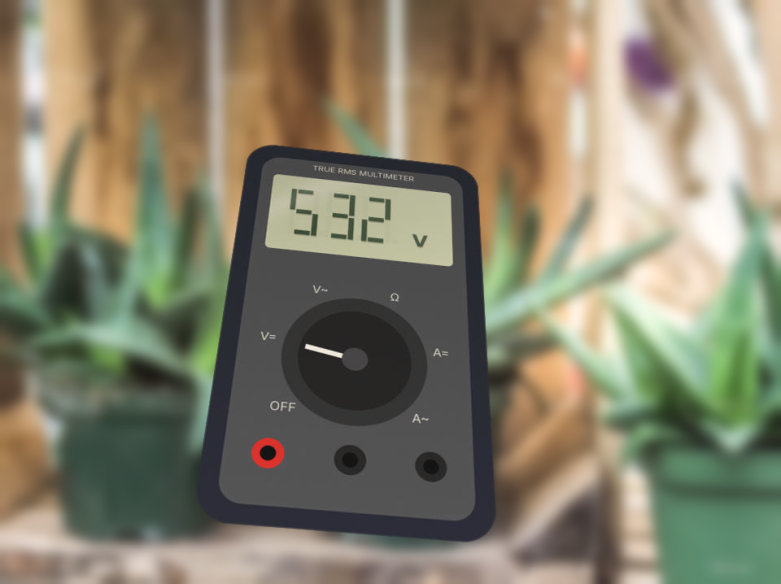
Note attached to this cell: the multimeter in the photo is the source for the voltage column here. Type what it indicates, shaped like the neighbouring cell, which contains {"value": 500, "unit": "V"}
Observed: {"value": 532, "unit": "V"}
